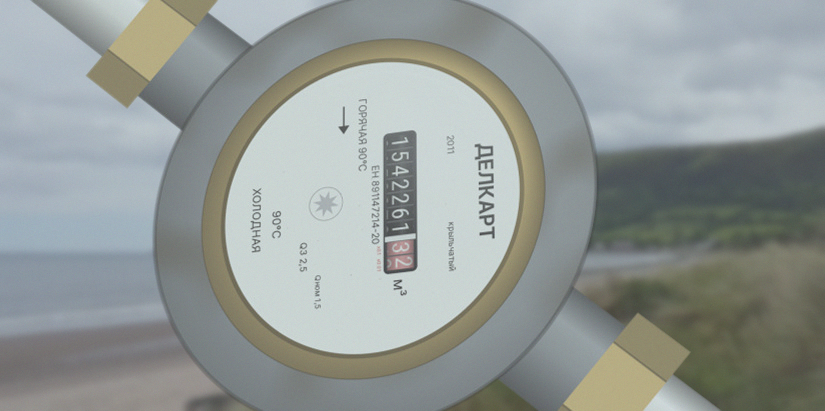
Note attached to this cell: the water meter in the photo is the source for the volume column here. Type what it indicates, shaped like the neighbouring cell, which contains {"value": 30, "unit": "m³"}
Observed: {"value": 1542261.32, "unit": "m³"}
